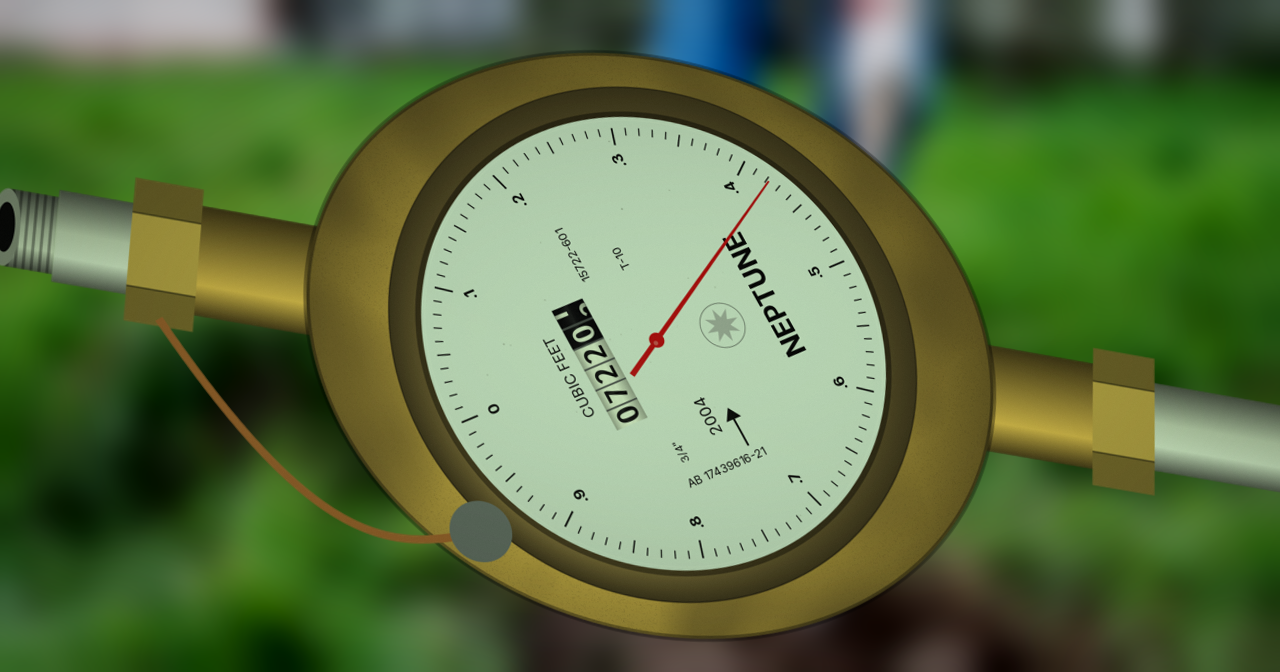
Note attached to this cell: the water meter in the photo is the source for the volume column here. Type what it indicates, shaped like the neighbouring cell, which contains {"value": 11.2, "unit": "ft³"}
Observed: {"value": 72201.42, "unit": "ft³"}
